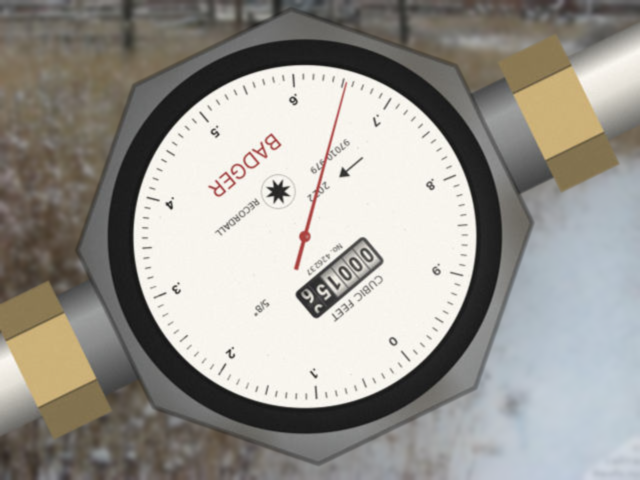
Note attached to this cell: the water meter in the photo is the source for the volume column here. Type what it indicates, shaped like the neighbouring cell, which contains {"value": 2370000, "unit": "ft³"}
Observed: {"value": 155.65, "unit": "ft³"}
